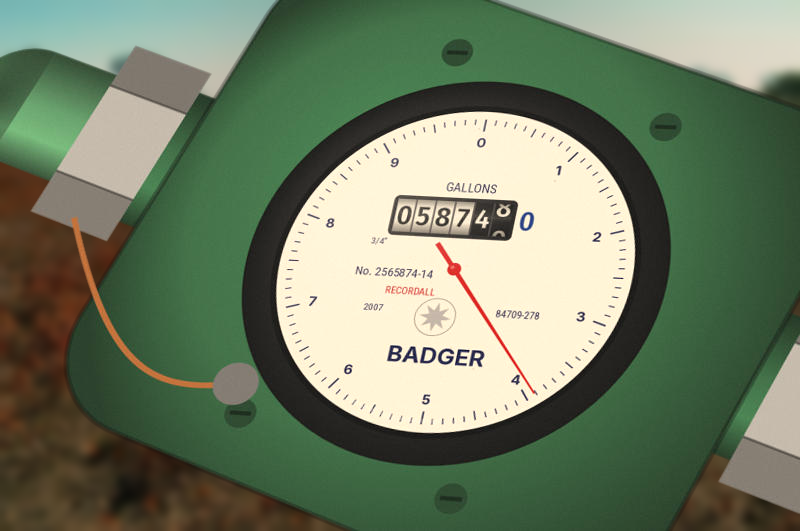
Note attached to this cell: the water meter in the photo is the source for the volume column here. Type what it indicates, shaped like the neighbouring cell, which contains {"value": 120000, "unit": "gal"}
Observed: {"value": 587483.9, "unit": "gal"}
